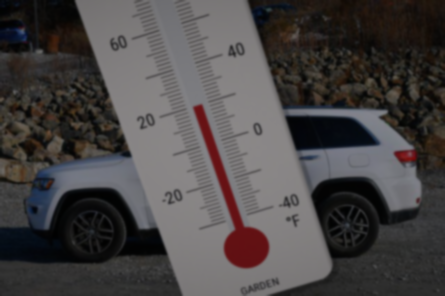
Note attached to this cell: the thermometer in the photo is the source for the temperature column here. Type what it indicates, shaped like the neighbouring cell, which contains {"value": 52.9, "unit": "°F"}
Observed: {"value": 20, "unit": "°F"}
